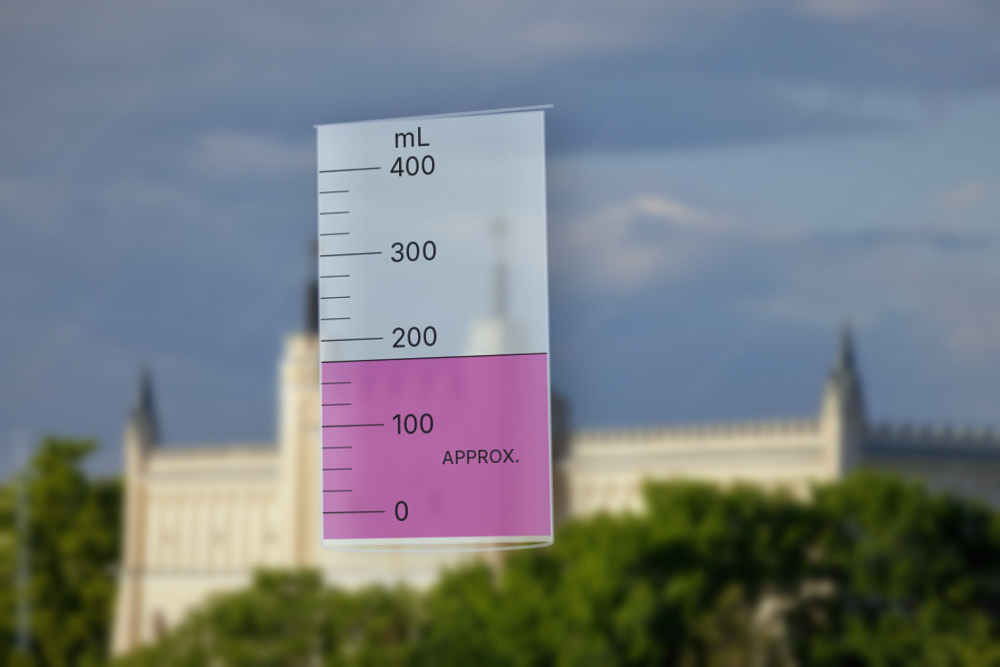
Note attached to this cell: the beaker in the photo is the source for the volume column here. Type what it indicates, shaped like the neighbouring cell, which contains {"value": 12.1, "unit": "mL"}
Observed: {"value": 175, "unit": "mL"}
